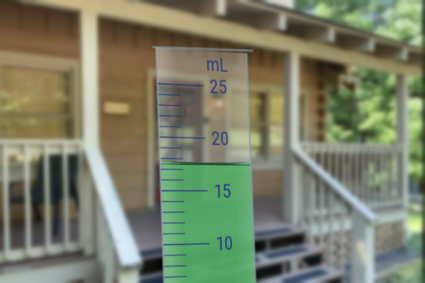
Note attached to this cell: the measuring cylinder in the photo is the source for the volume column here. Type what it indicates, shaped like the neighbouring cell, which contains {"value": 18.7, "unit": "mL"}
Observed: {"value": 17.5, "unit": "mL"}
